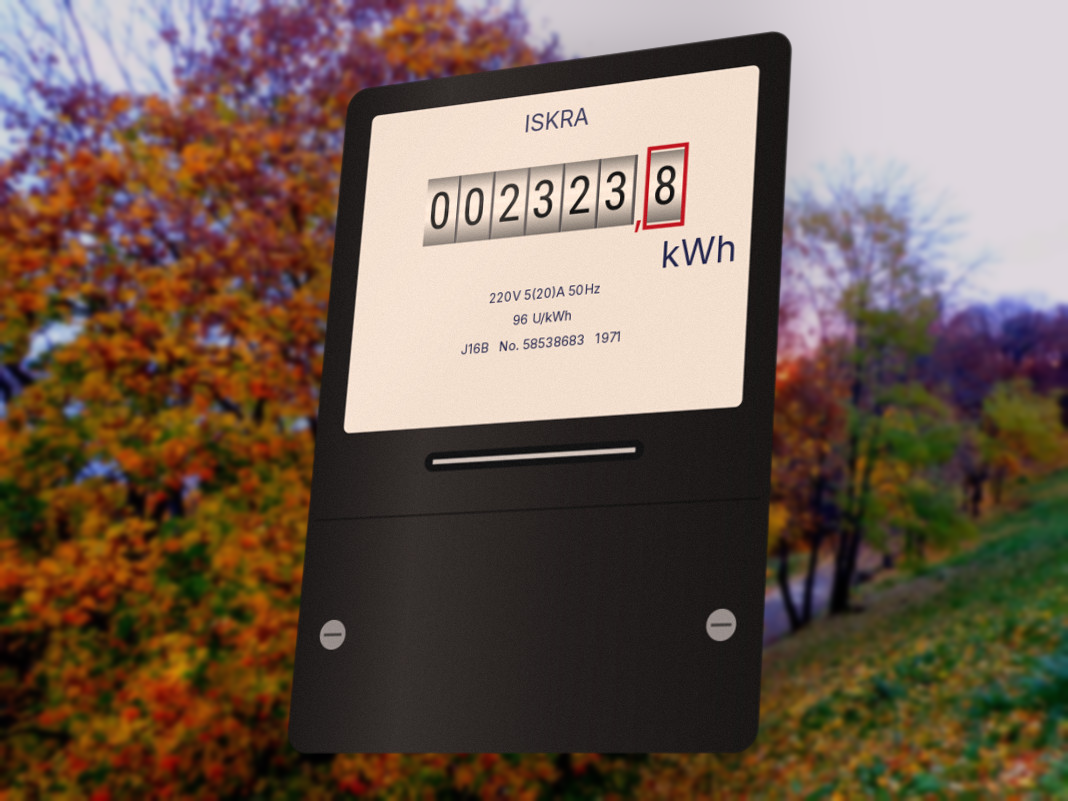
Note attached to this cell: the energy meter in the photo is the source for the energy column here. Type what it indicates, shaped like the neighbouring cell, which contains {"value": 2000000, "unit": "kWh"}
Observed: {"value": 2323.8, "unit": "kWh"}
